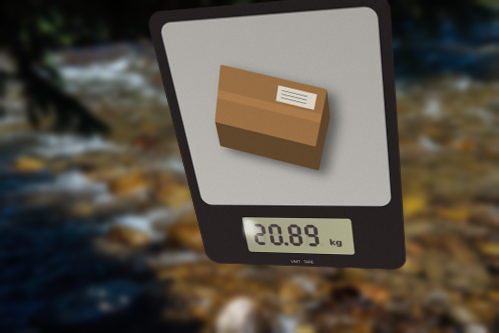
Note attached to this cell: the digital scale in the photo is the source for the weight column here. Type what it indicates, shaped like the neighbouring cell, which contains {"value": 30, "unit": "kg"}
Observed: {"value": 20.89, "unit": "kg"}
